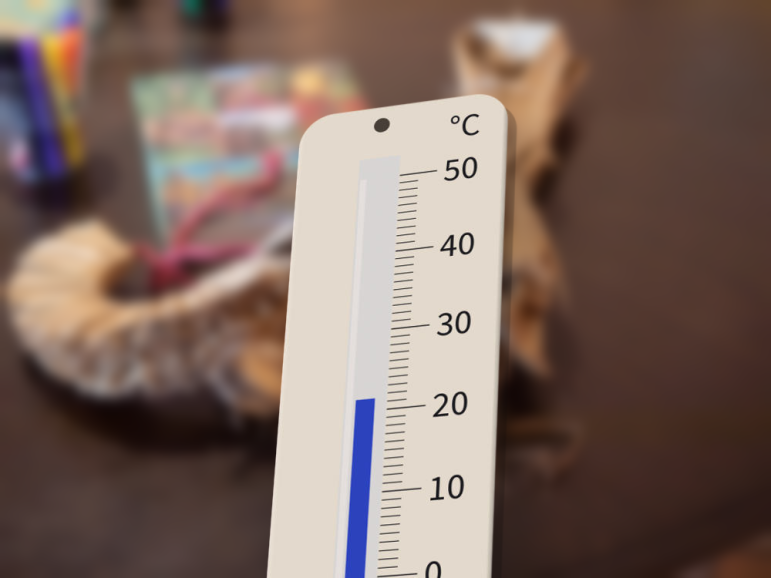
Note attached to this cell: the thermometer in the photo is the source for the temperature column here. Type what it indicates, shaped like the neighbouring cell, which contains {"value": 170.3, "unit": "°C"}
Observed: {"value": 21.5, "unit": "°C"}
